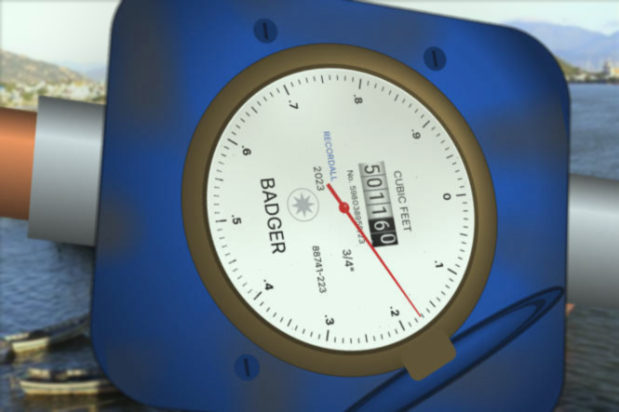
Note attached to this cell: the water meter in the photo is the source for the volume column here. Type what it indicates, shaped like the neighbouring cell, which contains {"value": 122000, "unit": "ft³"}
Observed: {"value": 501160.17, "unit": "ft³"}
